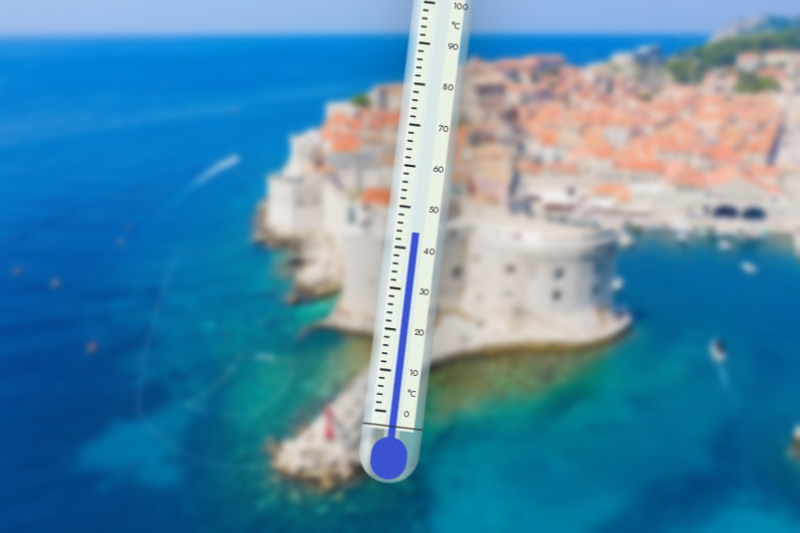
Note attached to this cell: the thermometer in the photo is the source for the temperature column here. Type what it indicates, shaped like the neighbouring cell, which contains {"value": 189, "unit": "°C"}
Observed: {"value": 44, "unit": "°C"}
